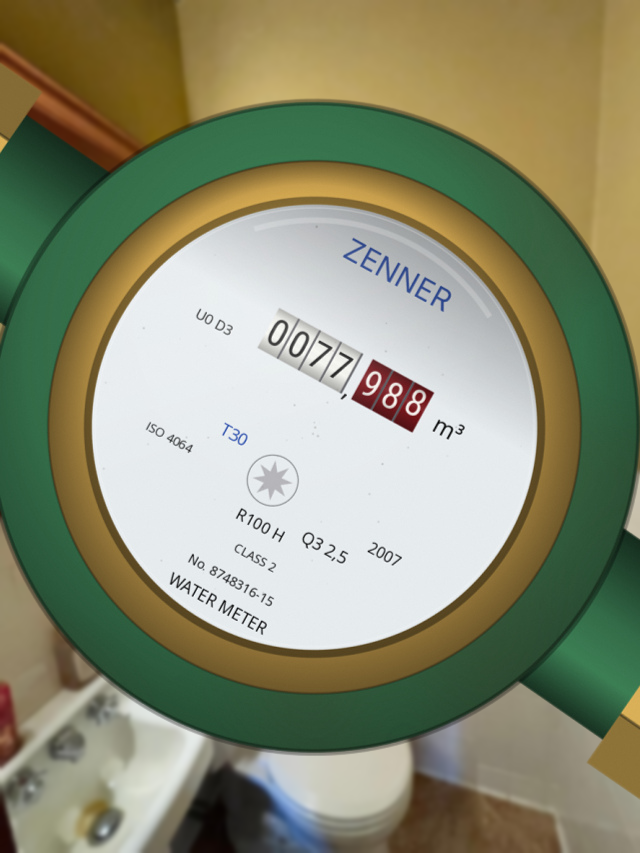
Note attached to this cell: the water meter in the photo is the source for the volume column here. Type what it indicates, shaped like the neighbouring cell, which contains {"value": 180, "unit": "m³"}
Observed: {"value": 77.988, "unit": "m³"}
